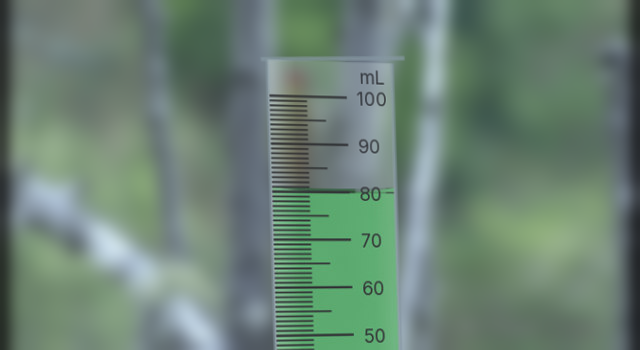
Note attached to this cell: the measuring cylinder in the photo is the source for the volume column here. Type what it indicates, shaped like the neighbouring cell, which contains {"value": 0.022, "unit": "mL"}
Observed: {"value": 80, "unit": "mL"}
